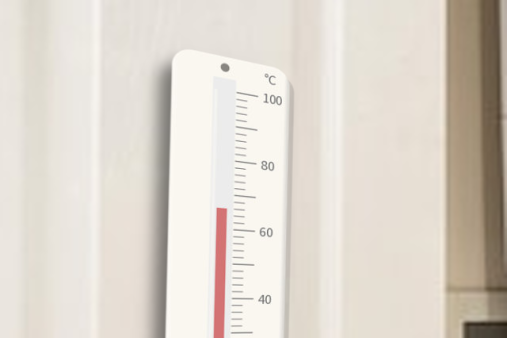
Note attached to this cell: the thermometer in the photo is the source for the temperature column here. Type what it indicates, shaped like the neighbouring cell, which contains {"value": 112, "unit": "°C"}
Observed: {"value": 66, "unit": "°C"}
